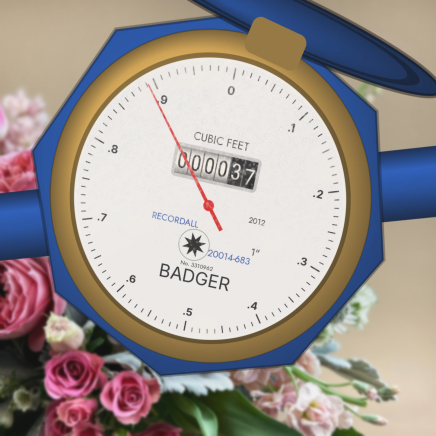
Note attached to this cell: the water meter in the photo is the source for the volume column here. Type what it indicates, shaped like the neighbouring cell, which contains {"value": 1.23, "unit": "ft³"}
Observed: {"value": 36.89, "unit": "ft³"}
